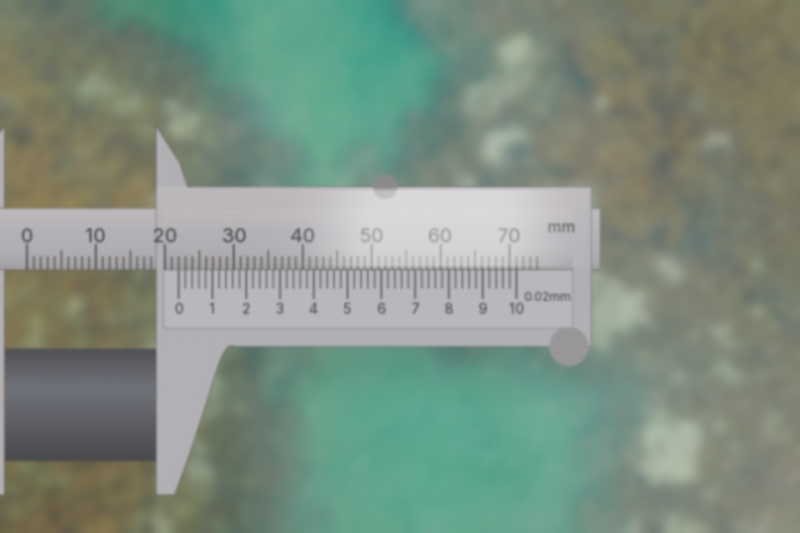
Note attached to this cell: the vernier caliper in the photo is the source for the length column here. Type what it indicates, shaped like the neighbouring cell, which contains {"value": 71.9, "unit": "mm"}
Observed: {"value": 22.0, "unit": "mm"}
